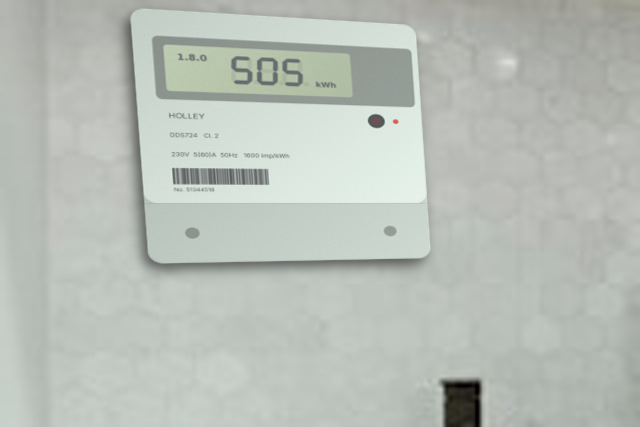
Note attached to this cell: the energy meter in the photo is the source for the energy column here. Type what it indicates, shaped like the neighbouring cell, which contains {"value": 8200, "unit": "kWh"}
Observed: {"value": 505, "unit": "kWh"}
